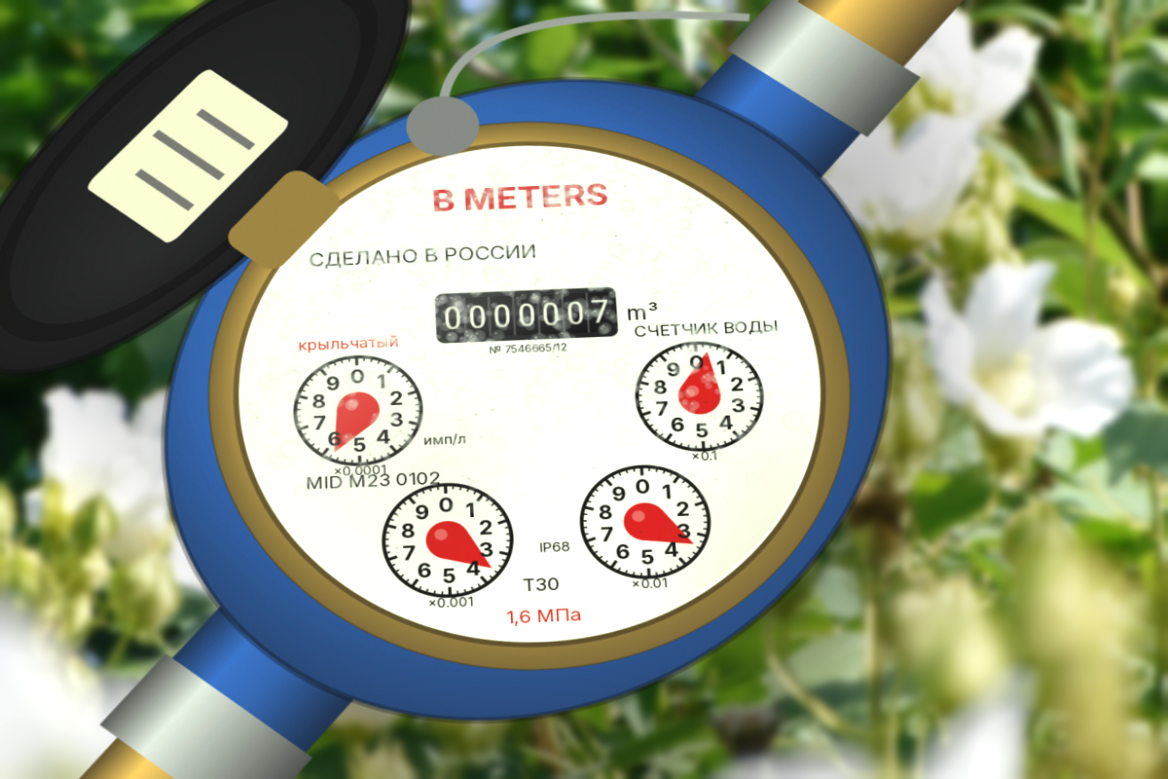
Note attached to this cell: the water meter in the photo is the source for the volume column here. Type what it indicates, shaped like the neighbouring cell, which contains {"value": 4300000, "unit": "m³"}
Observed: {"value": 7.0335, "unit": "m³"}
